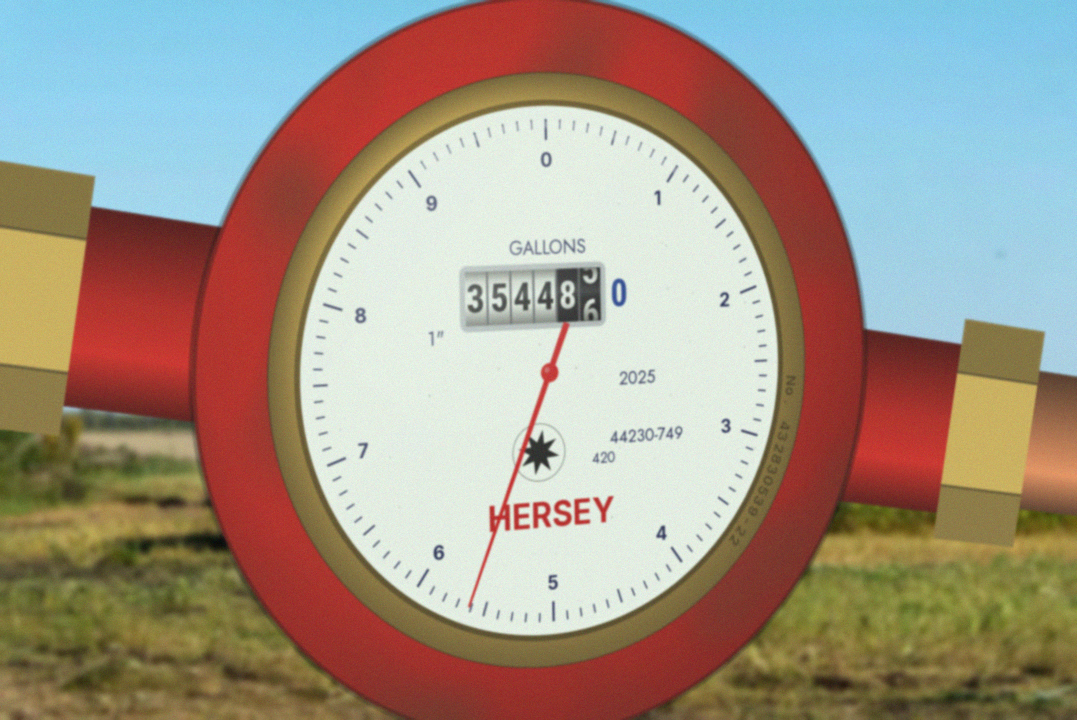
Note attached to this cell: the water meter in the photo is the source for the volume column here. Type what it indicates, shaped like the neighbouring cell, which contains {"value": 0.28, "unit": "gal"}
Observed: {"value": 3544855.6, "unit": "gal"}
